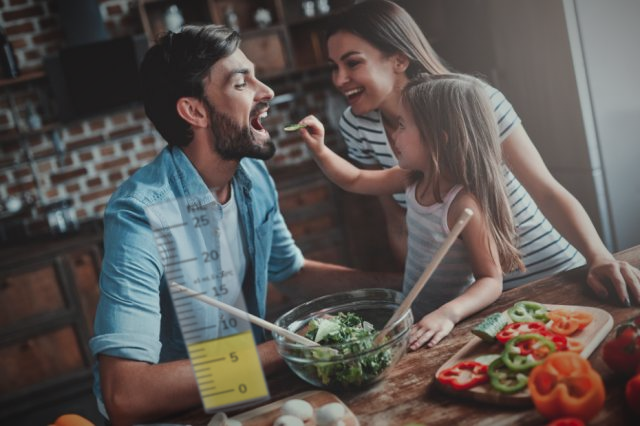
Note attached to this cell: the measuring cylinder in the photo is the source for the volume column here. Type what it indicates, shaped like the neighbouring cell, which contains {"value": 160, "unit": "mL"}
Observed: {"value": 8, "unit": "mL"}
